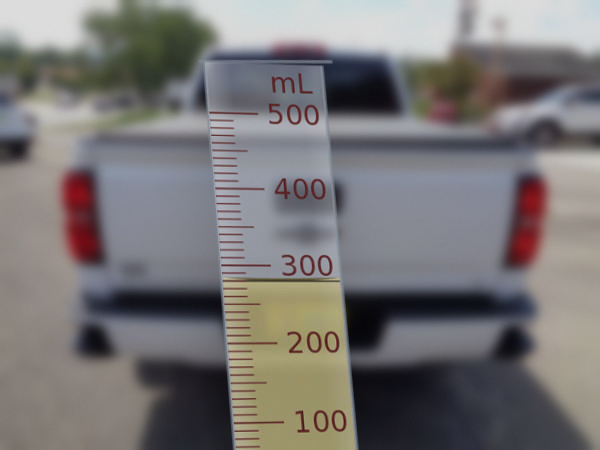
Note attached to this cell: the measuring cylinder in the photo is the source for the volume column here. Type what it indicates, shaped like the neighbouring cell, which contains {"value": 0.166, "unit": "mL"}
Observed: {"value": 280, "unit": "mL"}
